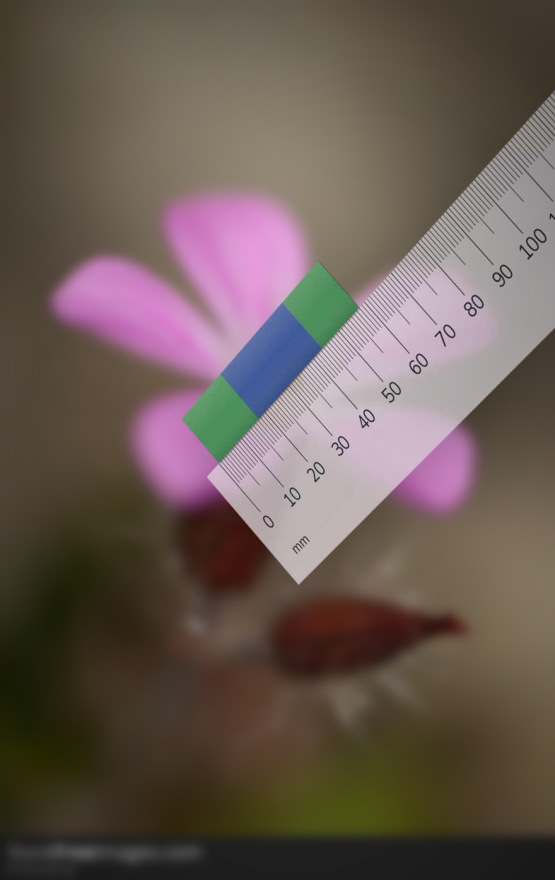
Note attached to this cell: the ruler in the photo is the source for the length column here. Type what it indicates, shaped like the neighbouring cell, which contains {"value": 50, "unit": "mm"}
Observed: {"value": 58, "unit": "mm"}
